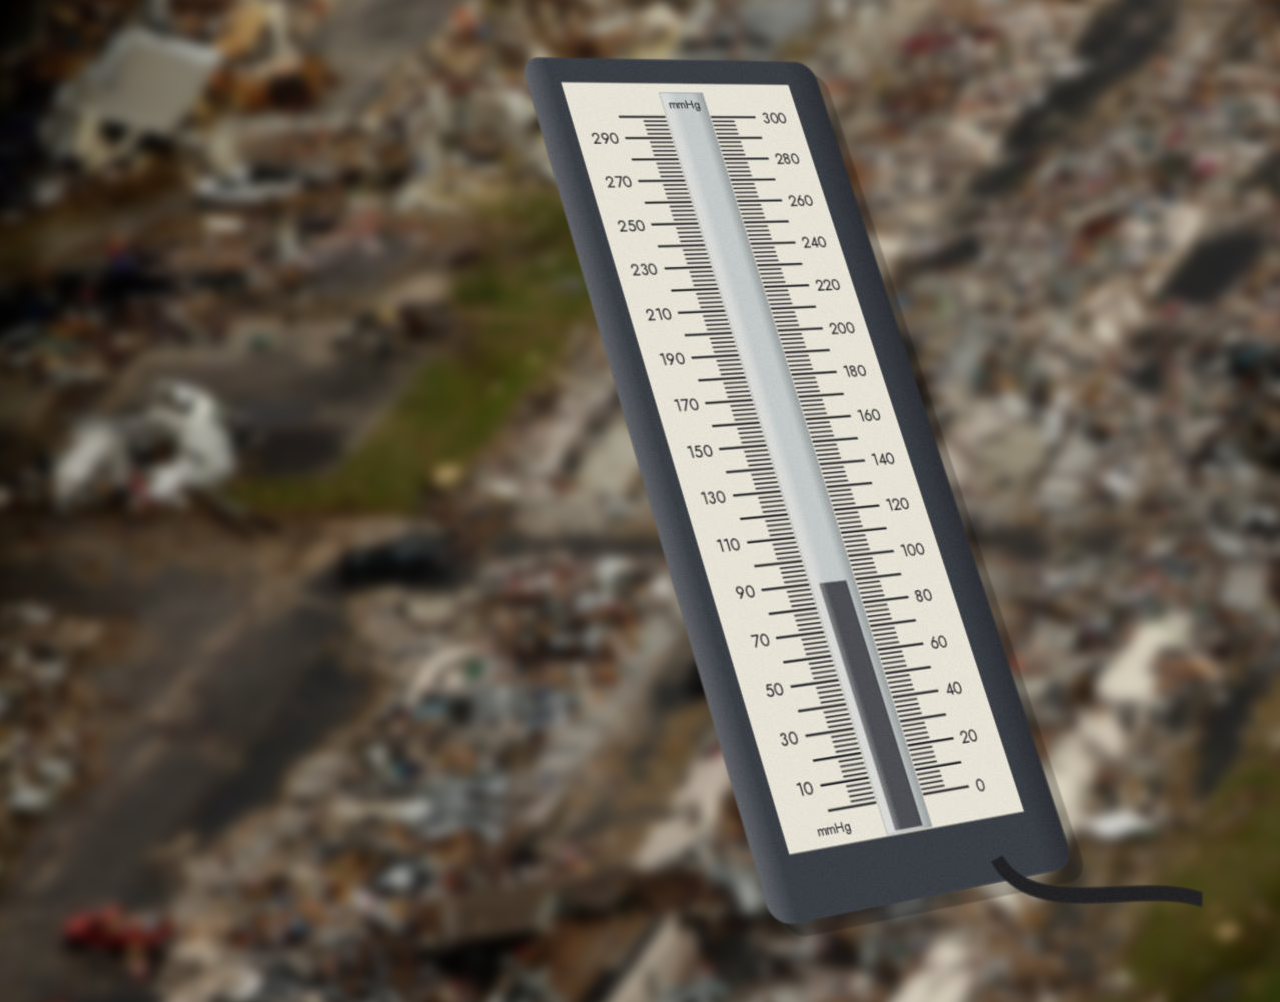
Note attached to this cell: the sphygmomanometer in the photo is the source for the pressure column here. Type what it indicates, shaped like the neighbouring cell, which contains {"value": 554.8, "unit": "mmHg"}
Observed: {"value": 90, "unit": "mmHg"}
